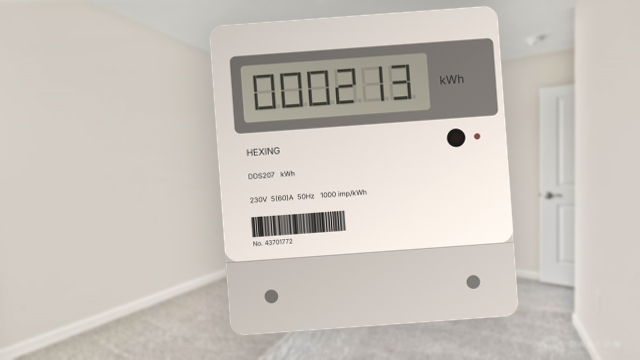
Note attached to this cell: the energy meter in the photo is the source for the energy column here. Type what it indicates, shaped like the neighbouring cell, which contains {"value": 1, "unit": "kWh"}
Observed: {"value": 213, "unit": "kWh"}
